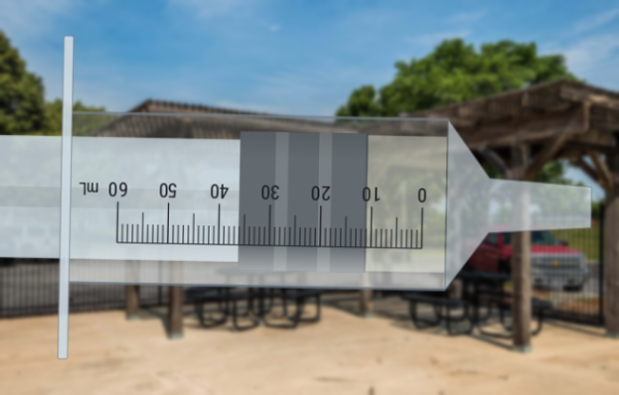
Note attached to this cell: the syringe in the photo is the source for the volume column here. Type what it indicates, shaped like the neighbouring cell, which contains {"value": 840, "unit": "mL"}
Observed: {"value": 11, "unit": "mL"}
